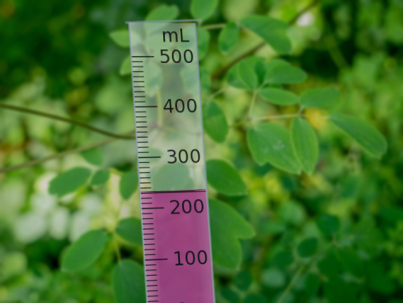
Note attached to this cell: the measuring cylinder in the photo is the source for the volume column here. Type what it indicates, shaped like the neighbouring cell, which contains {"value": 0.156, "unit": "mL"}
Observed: {"value": 230, "unit": "mL"}
